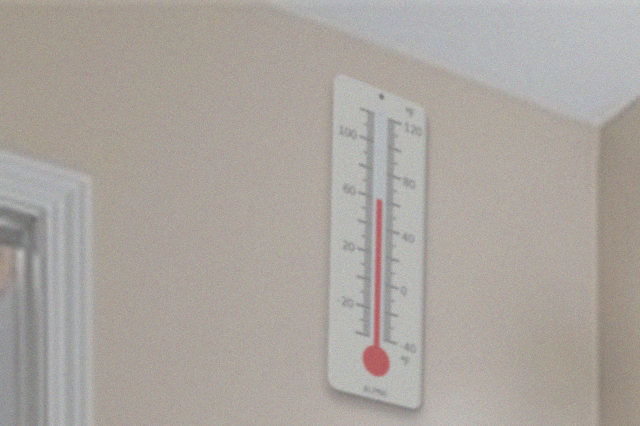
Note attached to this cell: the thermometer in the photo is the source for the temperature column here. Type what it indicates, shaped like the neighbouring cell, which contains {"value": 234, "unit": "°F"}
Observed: {"value": 60, "unit": "°F"}
